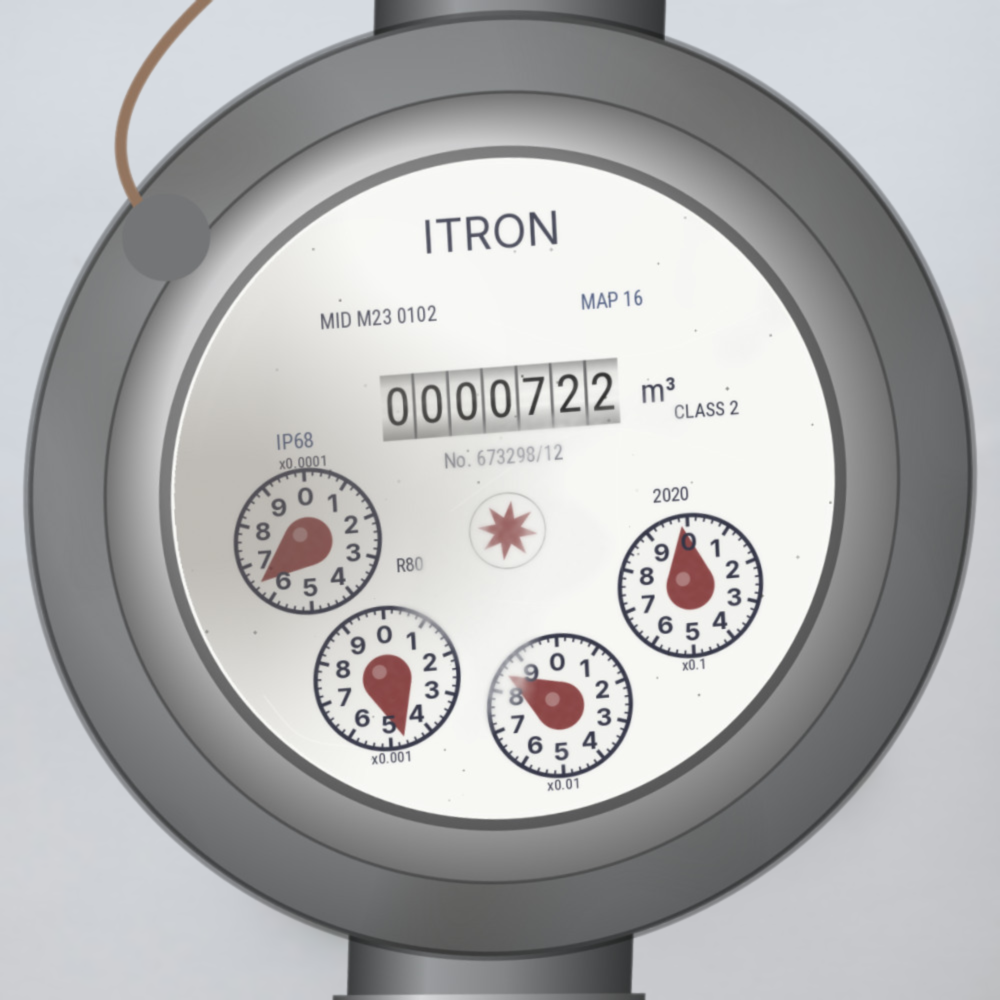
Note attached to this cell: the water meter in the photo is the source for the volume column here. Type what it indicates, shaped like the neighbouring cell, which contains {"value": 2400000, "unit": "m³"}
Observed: {"value": 721.9846, "unit": "m³"}
